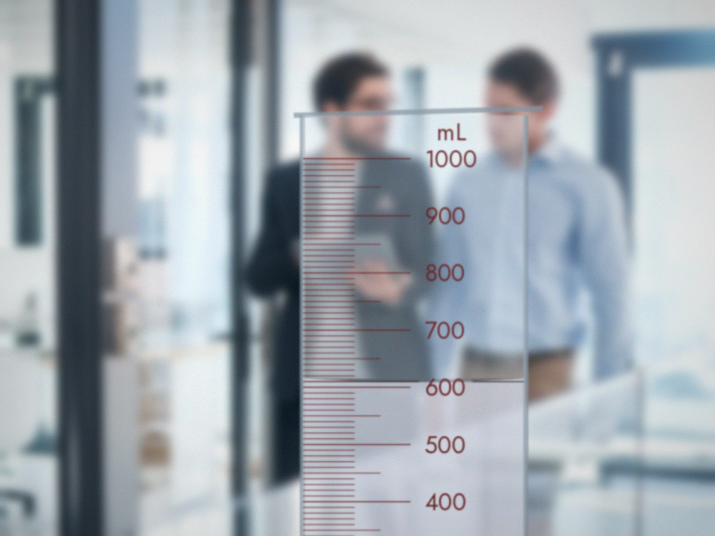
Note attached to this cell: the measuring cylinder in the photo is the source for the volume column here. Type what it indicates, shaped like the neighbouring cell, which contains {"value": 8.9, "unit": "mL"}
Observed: {"value": 610, "unit": "mL"}
